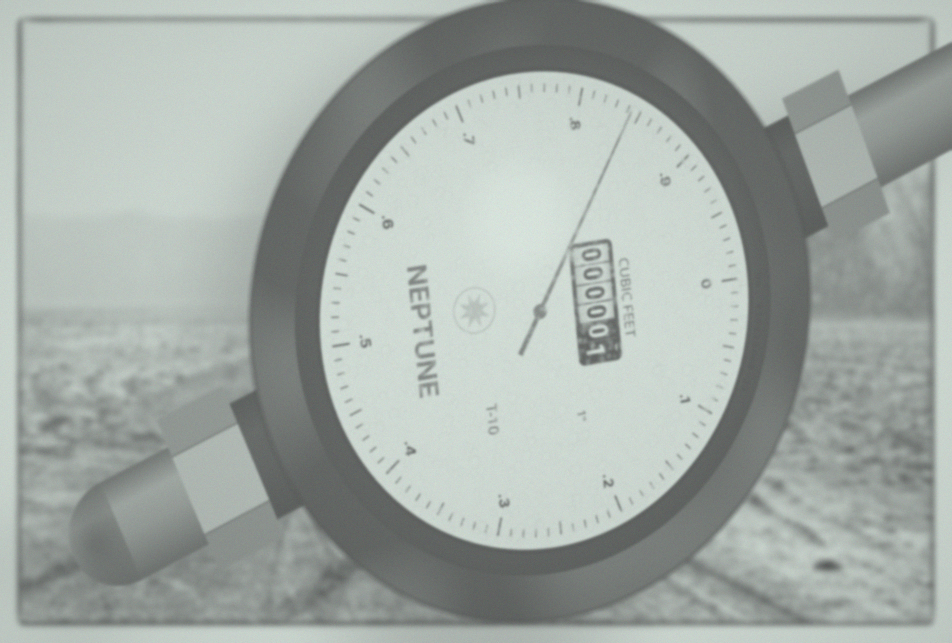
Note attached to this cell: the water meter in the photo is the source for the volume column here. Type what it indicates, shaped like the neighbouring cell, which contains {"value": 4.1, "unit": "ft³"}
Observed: {"value": 0.84, "unit": "ft³"}
